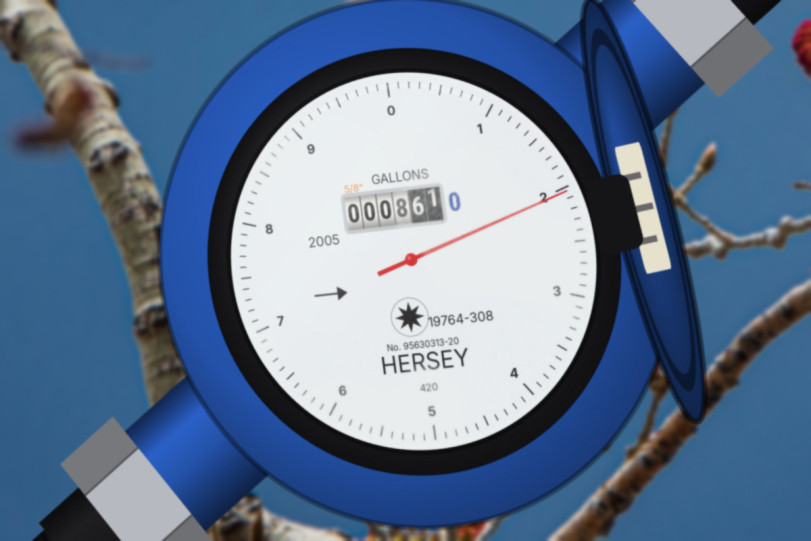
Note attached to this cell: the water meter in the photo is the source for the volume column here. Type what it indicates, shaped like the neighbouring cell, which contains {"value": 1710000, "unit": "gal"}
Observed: {"value": 8612.0, "unit": "gal"}
